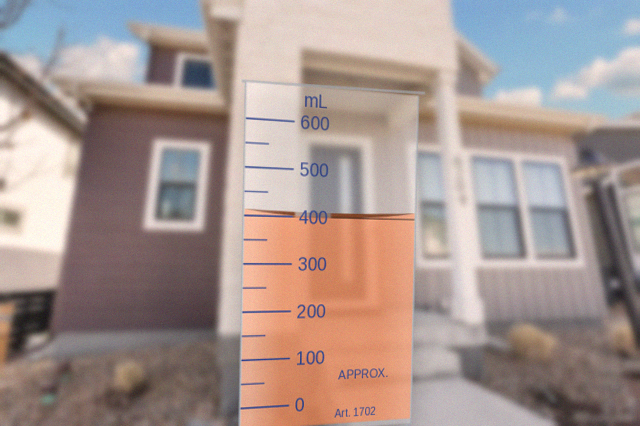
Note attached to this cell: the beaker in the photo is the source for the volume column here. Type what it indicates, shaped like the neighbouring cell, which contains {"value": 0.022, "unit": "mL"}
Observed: {"value": 400, "unit": "mL"}
